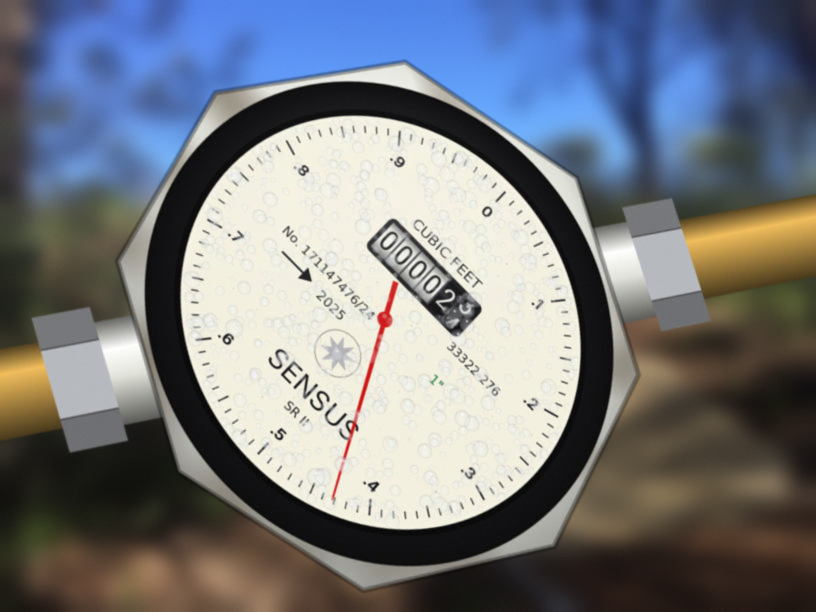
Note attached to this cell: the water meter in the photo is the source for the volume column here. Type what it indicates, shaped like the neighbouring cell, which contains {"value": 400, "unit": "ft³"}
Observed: {"value": 23.43, "unit": "ft³"}
